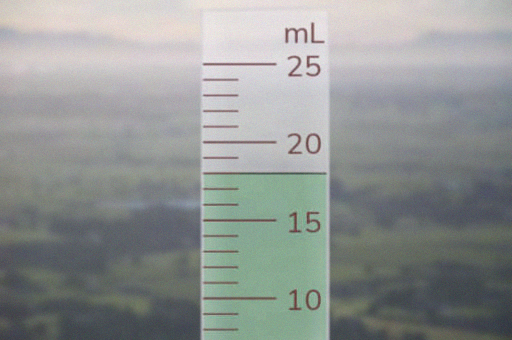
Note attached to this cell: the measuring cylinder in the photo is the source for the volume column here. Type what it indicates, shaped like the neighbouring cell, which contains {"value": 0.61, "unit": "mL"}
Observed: {"value": 18, "unit": "mL"}
